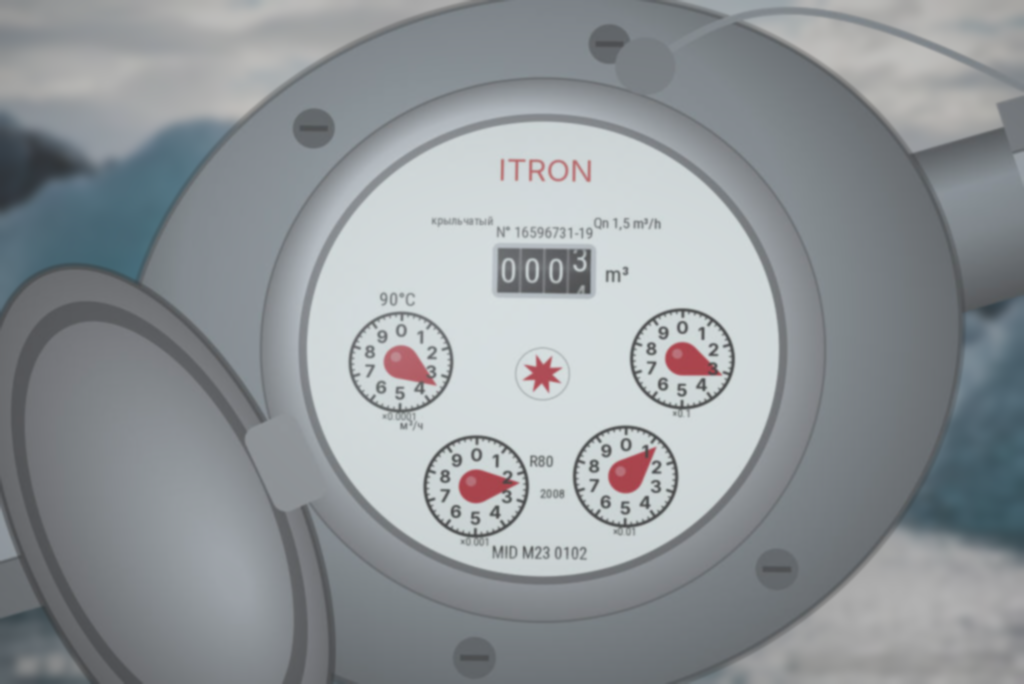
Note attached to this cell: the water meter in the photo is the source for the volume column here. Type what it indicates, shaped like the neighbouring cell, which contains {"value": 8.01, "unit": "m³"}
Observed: {"value": 3.3123, "unit": "m³"}
